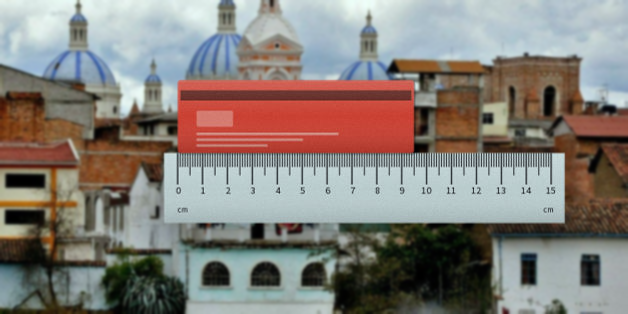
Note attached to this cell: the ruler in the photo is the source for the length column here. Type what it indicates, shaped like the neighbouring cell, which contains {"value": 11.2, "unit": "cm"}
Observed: {"value": 9.5, "unit": "cm"}
